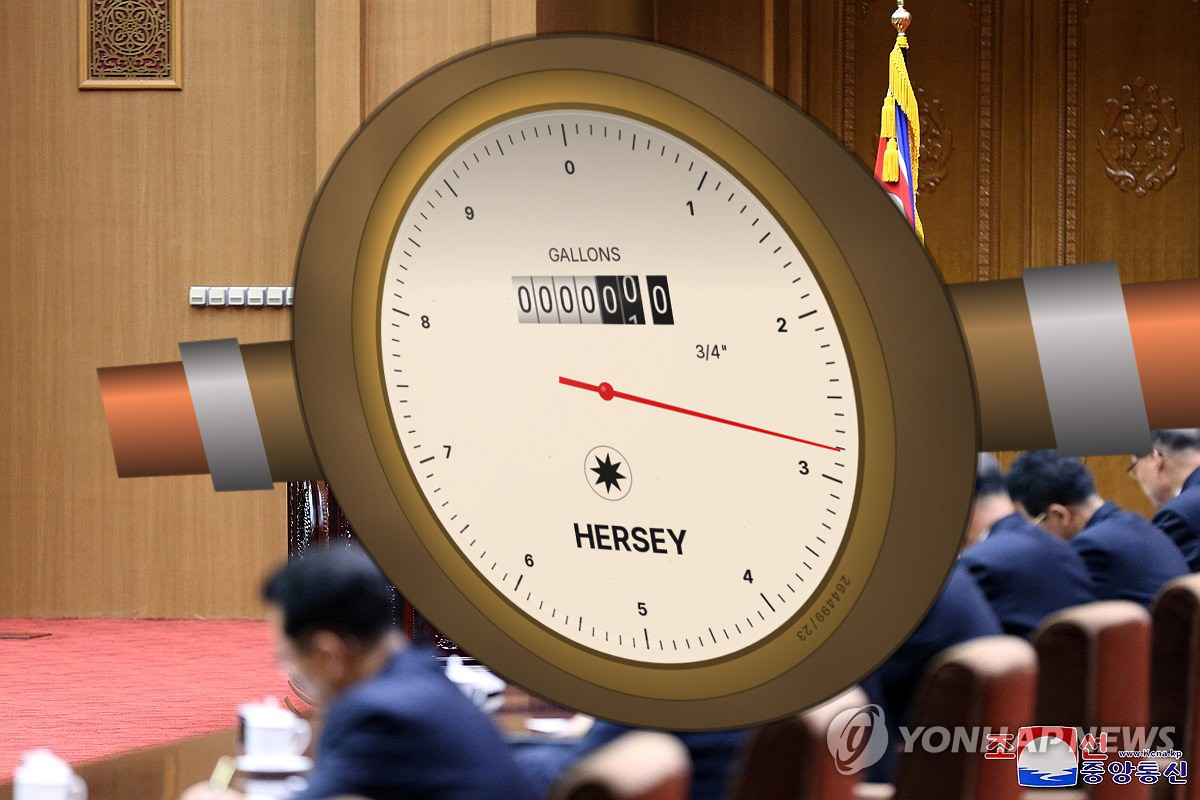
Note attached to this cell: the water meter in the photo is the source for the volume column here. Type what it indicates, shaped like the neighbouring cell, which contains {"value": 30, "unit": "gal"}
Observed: {"value": 2.8, "unit": "gal"}
